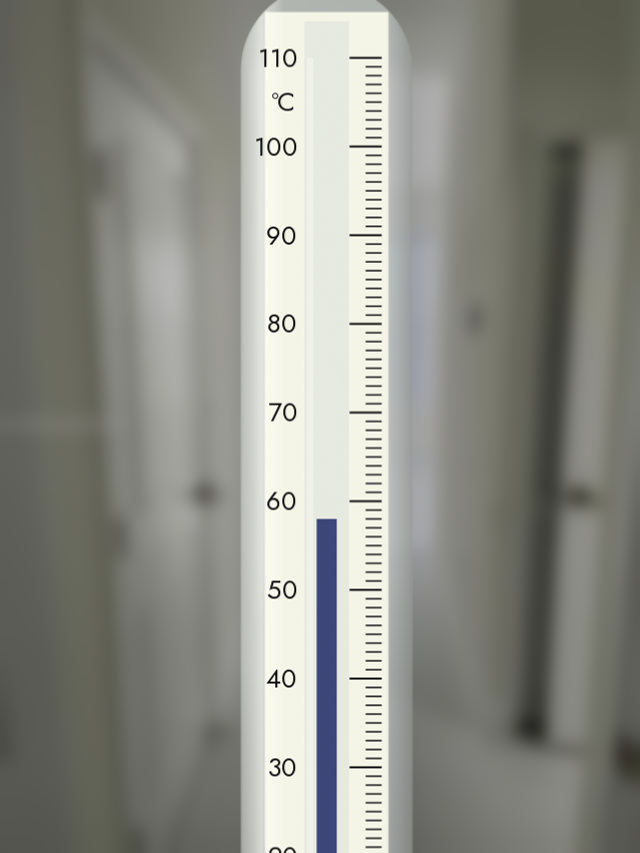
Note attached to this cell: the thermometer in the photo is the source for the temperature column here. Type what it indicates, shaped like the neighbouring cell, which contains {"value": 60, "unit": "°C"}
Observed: {"value": 58, "unit": "°C"}
